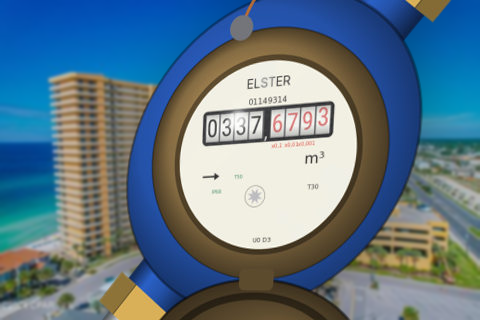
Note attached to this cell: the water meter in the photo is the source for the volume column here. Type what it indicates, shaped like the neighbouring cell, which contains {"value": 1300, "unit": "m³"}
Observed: {"value": 337.6793, "unit": "m³"}
